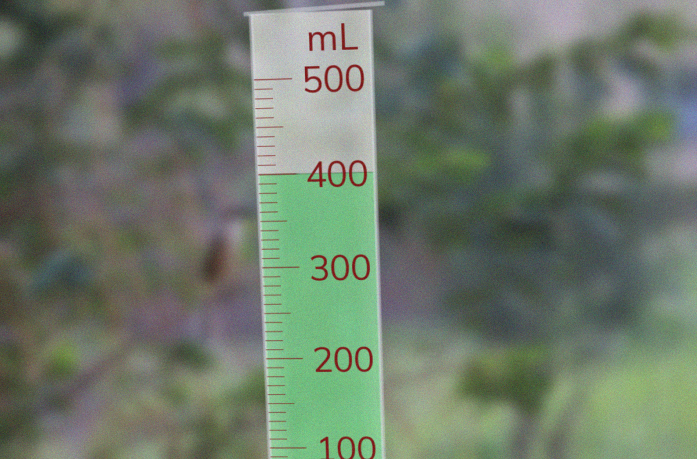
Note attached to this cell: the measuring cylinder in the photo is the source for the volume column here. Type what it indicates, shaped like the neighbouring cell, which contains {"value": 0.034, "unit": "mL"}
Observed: {"value": 400, "unit": "mL"}
